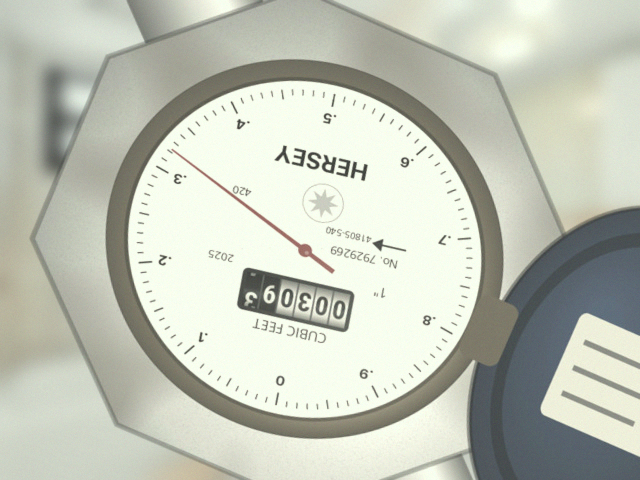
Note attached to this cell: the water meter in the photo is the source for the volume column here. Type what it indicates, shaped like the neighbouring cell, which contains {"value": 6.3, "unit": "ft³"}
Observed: {"value": 3093.32, "unit": "ft³"}
